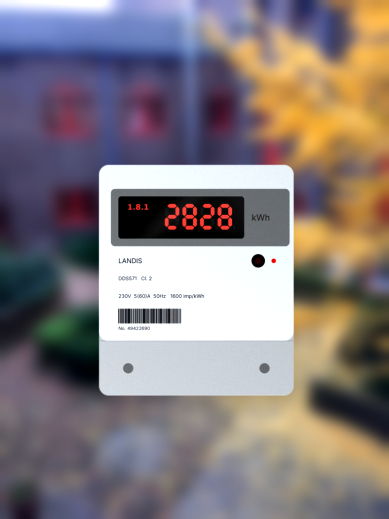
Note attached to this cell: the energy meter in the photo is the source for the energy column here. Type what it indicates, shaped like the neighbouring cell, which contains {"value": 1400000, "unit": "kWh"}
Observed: {"value": 2828, "unit": "kWh"}
